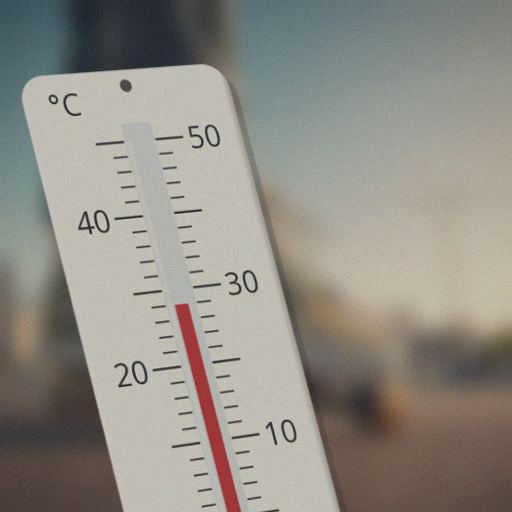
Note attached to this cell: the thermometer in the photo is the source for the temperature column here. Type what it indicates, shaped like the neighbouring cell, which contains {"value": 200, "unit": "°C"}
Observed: {"value": 28, "unit": "°C"}
